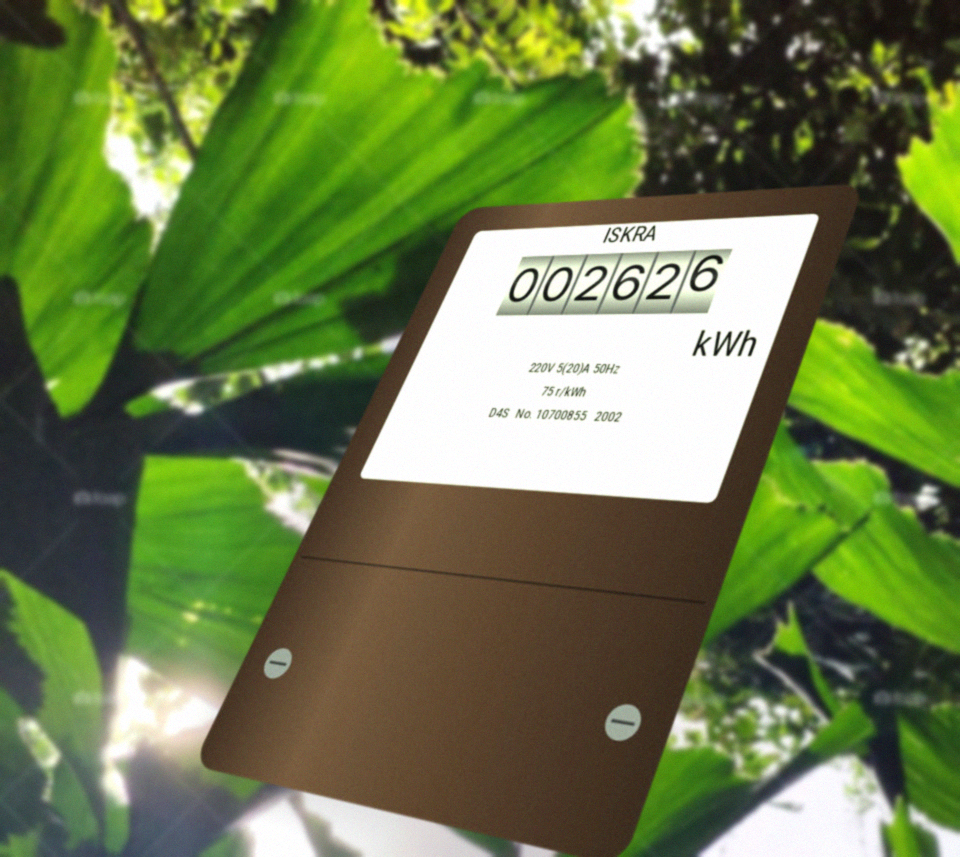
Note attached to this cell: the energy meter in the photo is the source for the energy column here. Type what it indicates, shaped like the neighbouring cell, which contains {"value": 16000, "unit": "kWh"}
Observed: {"value": 2626, "unit": "kWh"}
